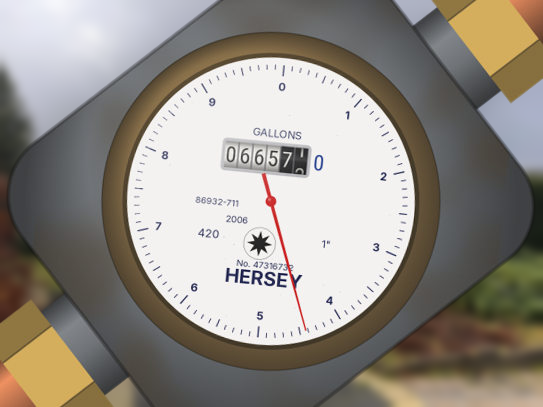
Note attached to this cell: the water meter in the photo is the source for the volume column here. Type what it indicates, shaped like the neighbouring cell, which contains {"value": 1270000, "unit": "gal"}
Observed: {"value": 665714.4, "unit": "gal"}
